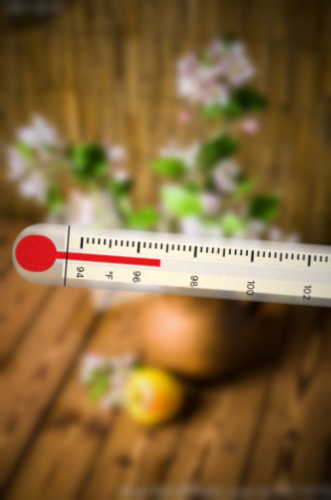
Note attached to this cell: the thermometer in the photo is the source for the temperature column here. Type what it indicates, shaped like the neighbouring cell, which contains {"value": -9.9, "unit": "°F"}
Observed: {"value": 96.8, "unit": "°F"}
